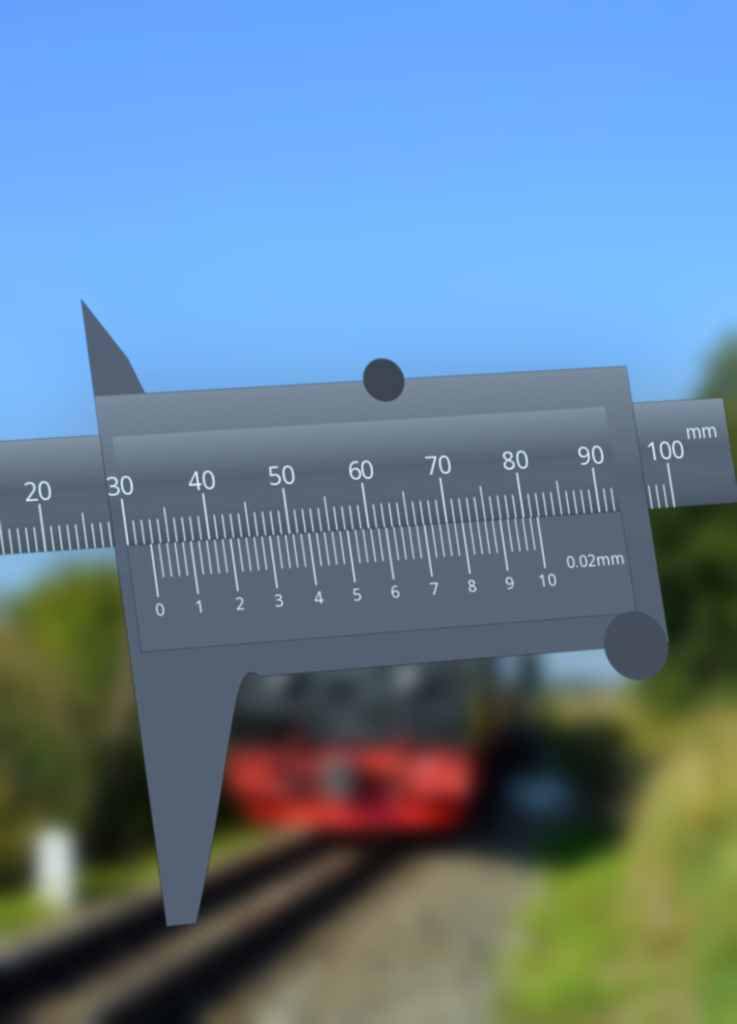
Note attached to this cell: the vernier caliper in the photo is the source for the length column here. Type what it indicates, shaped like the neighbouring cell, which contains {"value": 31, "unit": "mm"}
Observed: {"value": 32.8, "unit": "mm"}
